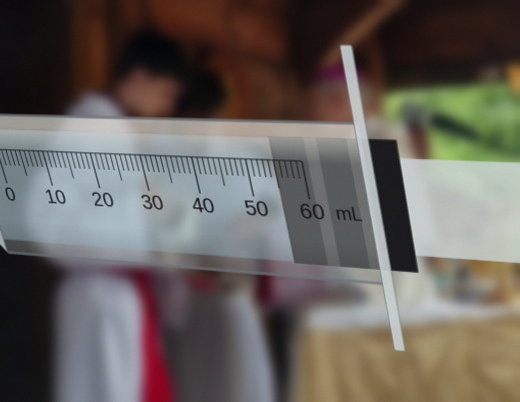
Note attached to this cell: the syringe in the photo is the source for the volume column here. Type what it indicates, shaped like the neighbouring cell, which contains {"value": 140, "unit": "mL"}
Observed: {"value": 55, "unit": "mL"}
